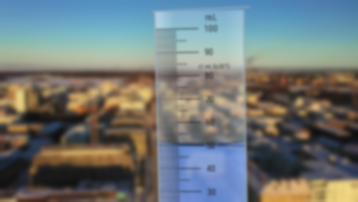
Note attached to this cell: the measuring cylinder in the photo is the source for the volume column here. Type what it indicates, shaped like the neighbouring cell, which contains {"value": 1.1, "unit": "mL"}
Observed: {"value": 50, "unit": "mL"}
